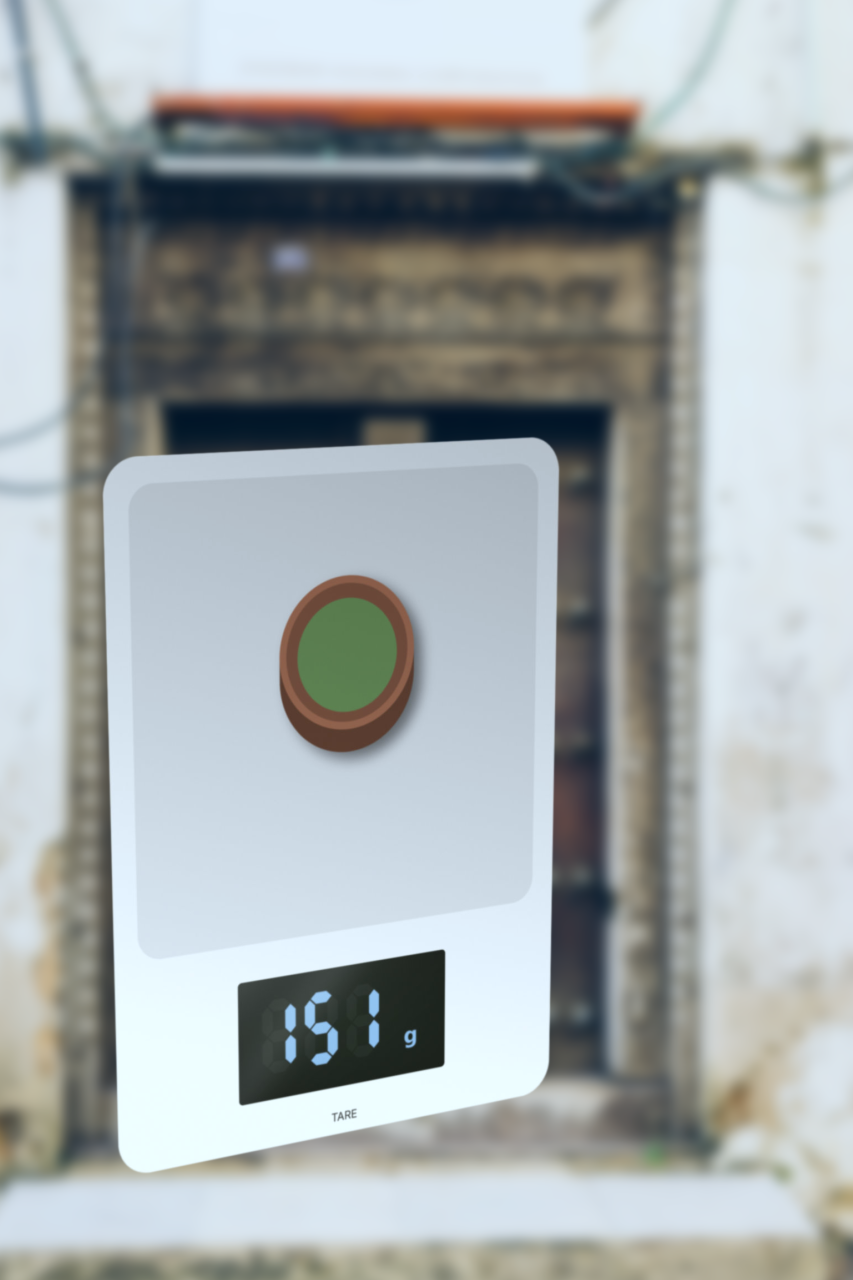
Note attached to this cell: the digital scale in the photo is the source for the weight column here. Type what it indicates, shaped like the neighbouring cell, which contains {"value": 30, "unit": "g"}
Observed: {"value": 151, "unit": "g"}
